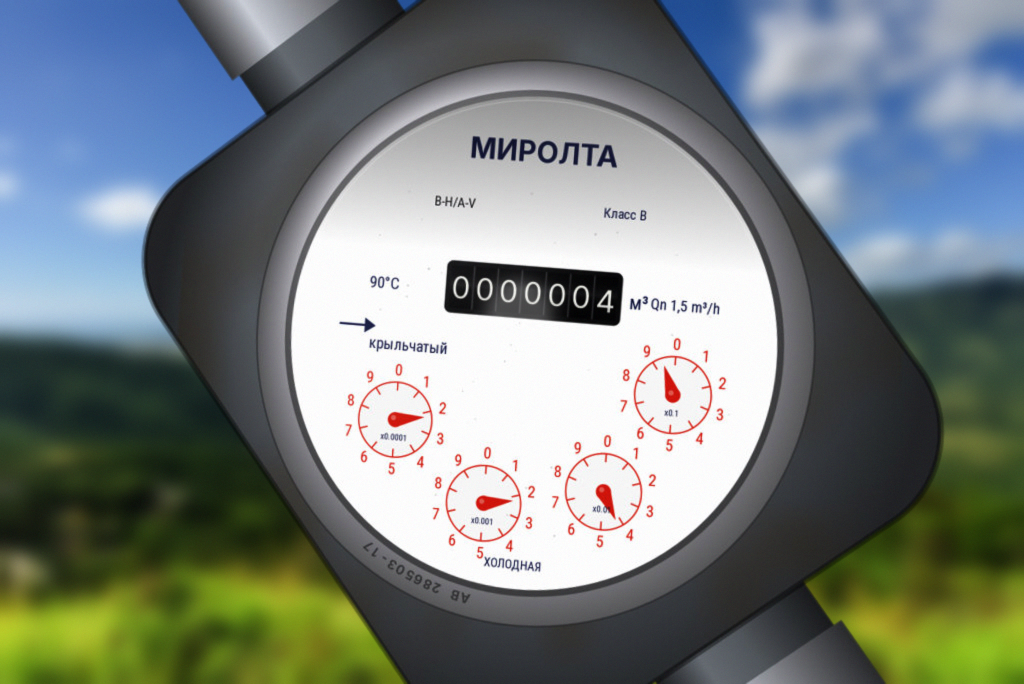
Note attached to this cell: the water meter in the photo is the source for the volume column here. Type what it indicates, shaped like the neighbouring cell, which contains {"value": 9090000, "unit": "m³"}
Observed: {"value": 3.9422, "unit": "m³"}
